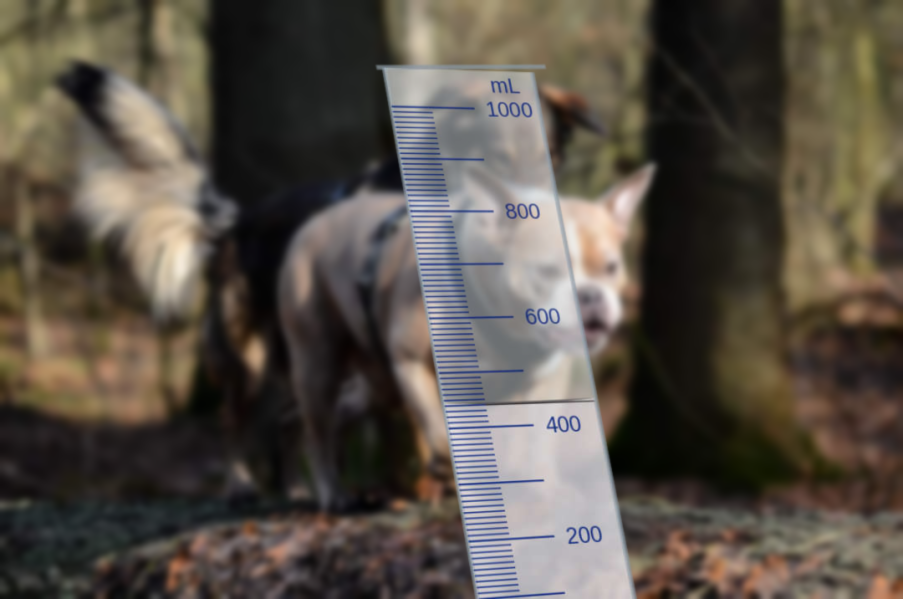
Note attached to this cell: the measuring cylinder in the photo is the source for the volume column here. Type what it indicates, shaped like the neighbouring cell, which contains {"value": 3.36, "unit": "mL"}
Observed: {"value": 440, "unit": "mL"}
